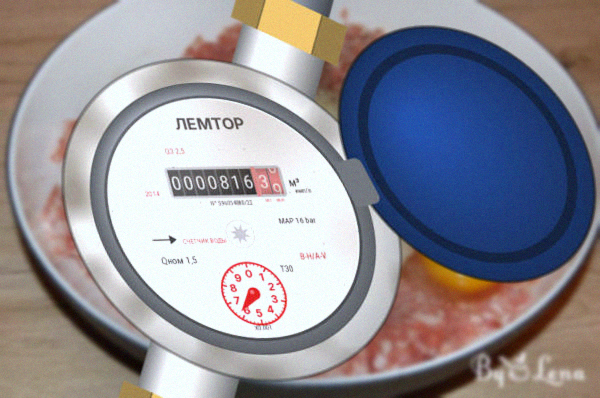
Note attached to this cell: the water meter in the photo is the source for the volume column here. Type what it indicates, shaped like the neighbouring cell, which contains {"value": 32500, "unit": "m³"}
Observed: {"value": 816.386, "unit": "m³"}
